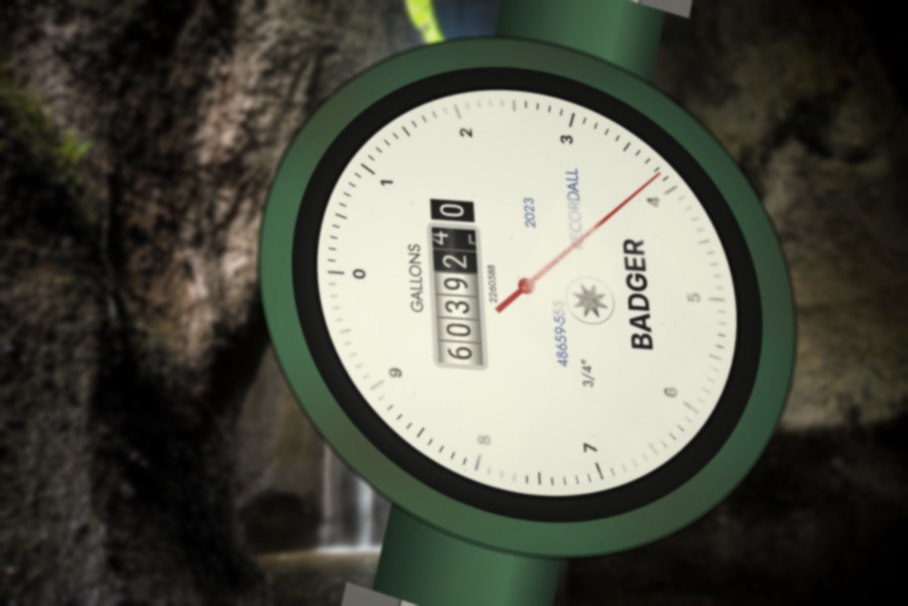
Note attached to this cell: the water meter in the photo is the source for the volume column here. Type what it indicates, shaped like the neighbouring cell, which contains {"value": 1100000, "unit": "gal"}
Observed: {"value": 6039243.8, "unit": "gal"}
